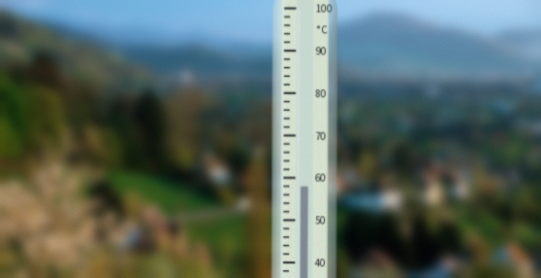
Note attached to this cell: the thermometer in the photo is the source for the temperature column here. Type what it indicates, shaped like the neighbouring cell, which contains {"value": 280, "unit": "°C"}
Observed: {"value": 58, "unit": "°C"}
